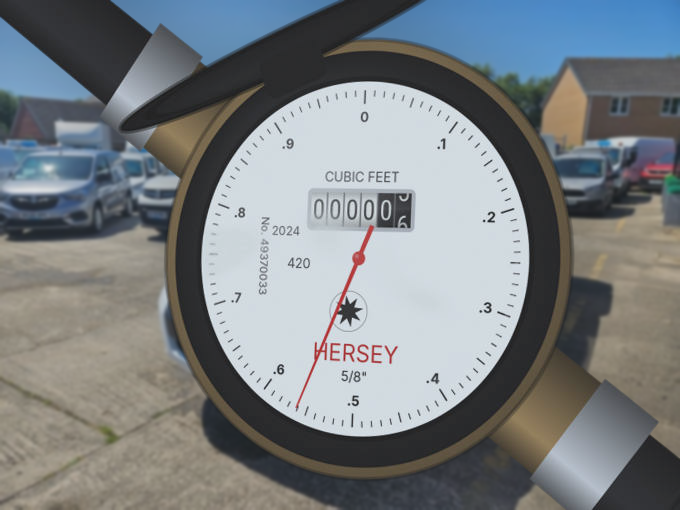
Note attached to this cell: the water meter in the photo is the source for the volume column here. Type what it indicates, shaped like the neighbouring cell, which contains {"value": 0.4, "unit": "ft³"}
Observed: {"value": 5.56, "unit": "ft³"}
